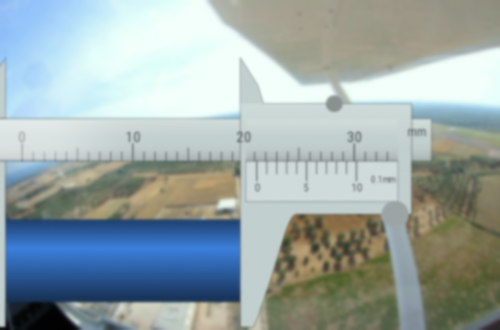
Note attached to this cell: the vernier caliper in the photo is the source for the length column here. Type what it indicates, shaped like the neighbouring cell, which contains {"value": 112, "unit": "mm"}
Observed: {"value": 21.2, "unit": "mm"}
